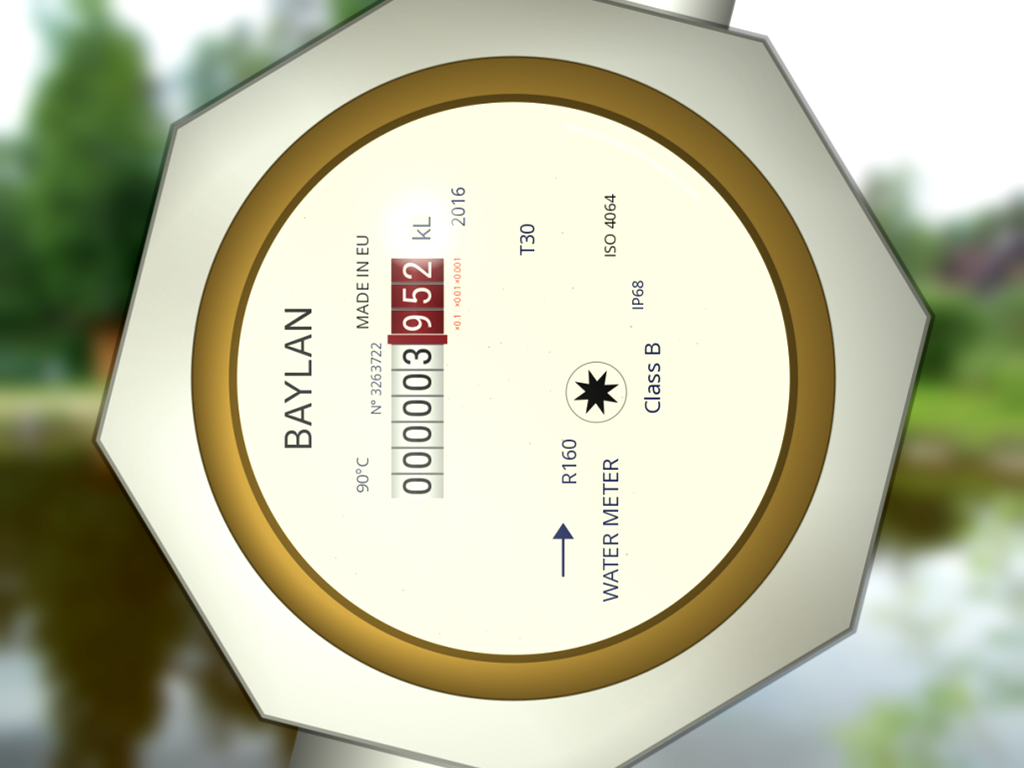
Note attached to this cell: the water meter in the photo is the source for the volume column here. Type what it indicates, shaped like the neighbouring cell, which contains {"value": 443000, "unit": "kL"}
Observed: {"value": 3.952, "unit": "kL"}
